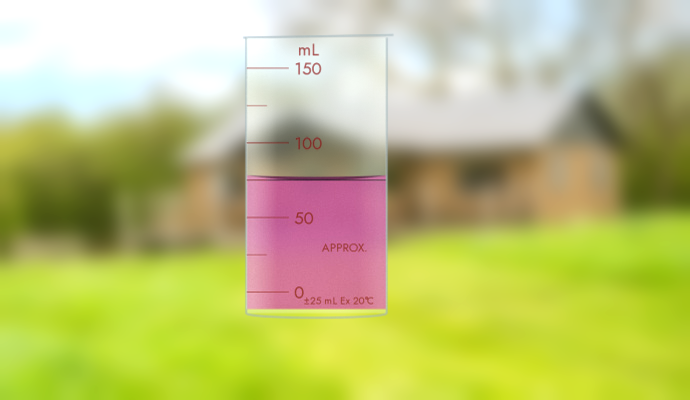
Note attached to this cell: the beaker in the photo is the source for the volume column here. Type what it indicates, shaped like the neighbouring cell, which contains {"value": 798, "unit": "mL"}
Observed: {"value": 75, "unit": "mL"}
